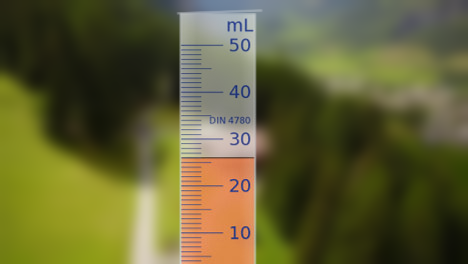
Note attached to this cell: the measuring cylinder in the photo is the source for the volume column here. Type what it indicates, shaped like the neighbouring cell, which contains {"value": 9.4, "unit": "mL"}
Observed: {"value": 26, "unit": "mL"}
